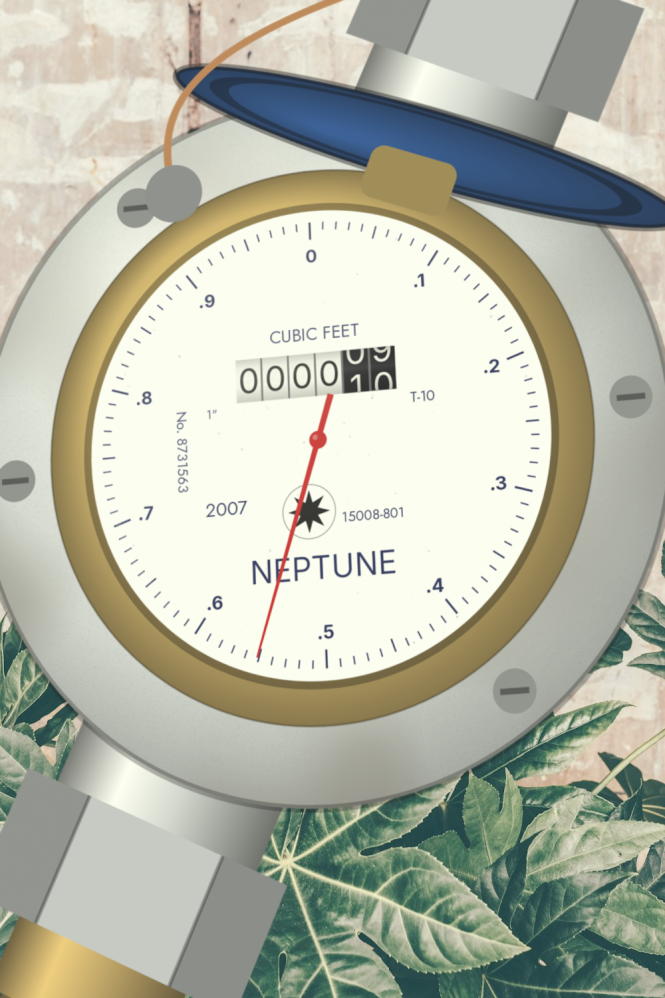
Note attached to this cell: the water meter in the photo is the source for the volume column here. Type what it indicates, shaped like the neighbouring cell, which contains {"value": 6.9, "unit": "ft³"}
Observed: {"value": 9.55, "unit": "ft³"}
